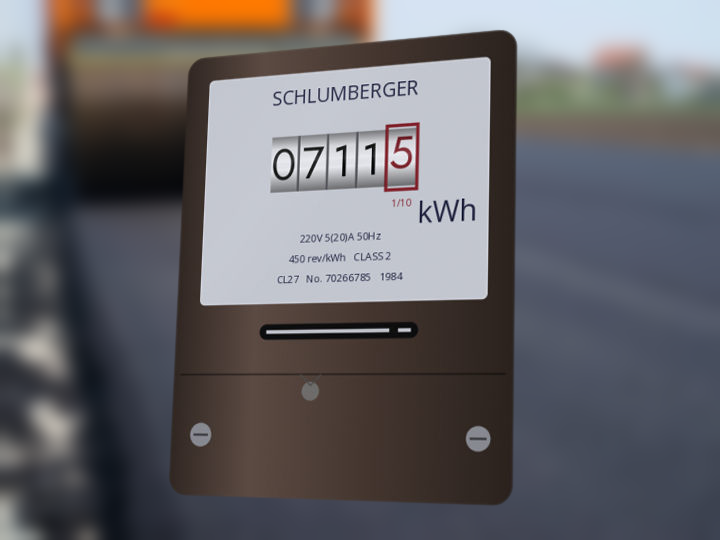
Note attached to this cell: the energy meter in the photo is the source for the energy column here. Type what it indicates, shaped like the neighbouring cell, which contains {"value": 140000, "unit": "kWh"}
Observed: {"value": 711.5, "unit": "kWh"}
